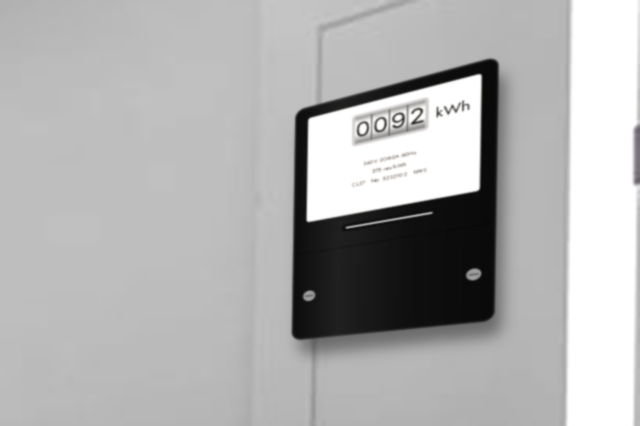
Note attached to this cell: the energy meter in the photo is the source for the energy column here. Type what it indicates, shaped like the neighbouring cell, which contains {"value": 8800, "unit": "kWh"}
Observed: {"value": 92, "unit": "kWh"}
